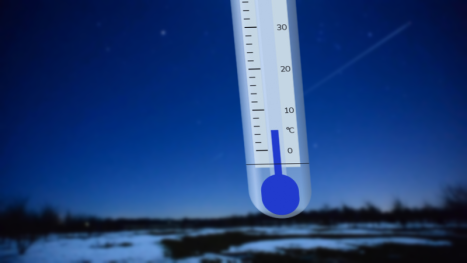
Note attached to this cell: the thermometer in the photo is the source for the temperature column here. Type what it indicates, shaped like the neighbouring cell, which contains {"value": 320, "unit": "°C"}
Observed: {"value": 5, "unit": "°C"}
